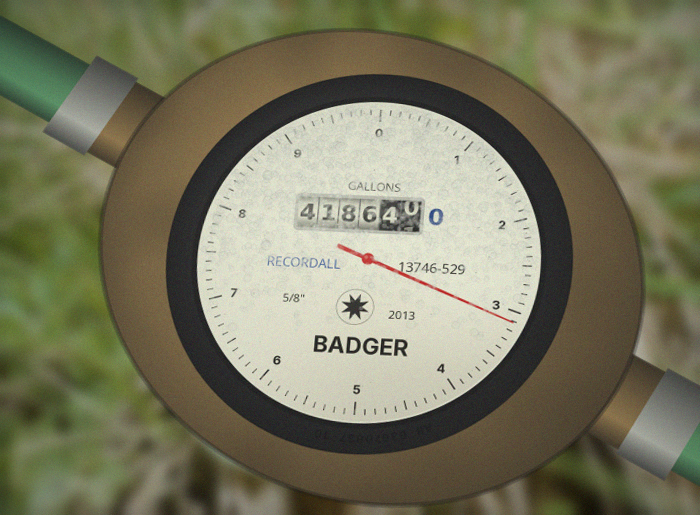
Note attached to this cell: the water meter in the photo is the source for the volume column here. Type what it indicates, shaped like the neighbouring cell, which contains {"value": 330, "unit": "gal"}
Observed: {"value": 4186403.1, "unit": "gal"}
